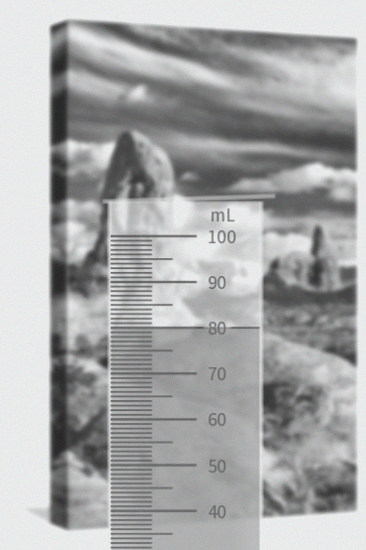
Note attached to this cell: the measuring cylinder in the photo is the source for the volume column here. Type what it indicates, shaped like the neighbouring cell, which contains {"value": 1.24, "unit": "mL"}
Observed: {"value": 80, "unit": "mL"}
